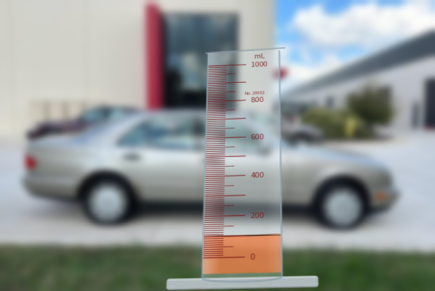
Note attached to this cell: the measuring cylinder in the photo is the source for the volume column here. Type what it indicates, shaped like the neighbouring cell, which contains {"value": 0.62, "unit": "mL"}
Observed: {"value": 100, "unit": "mL"}
